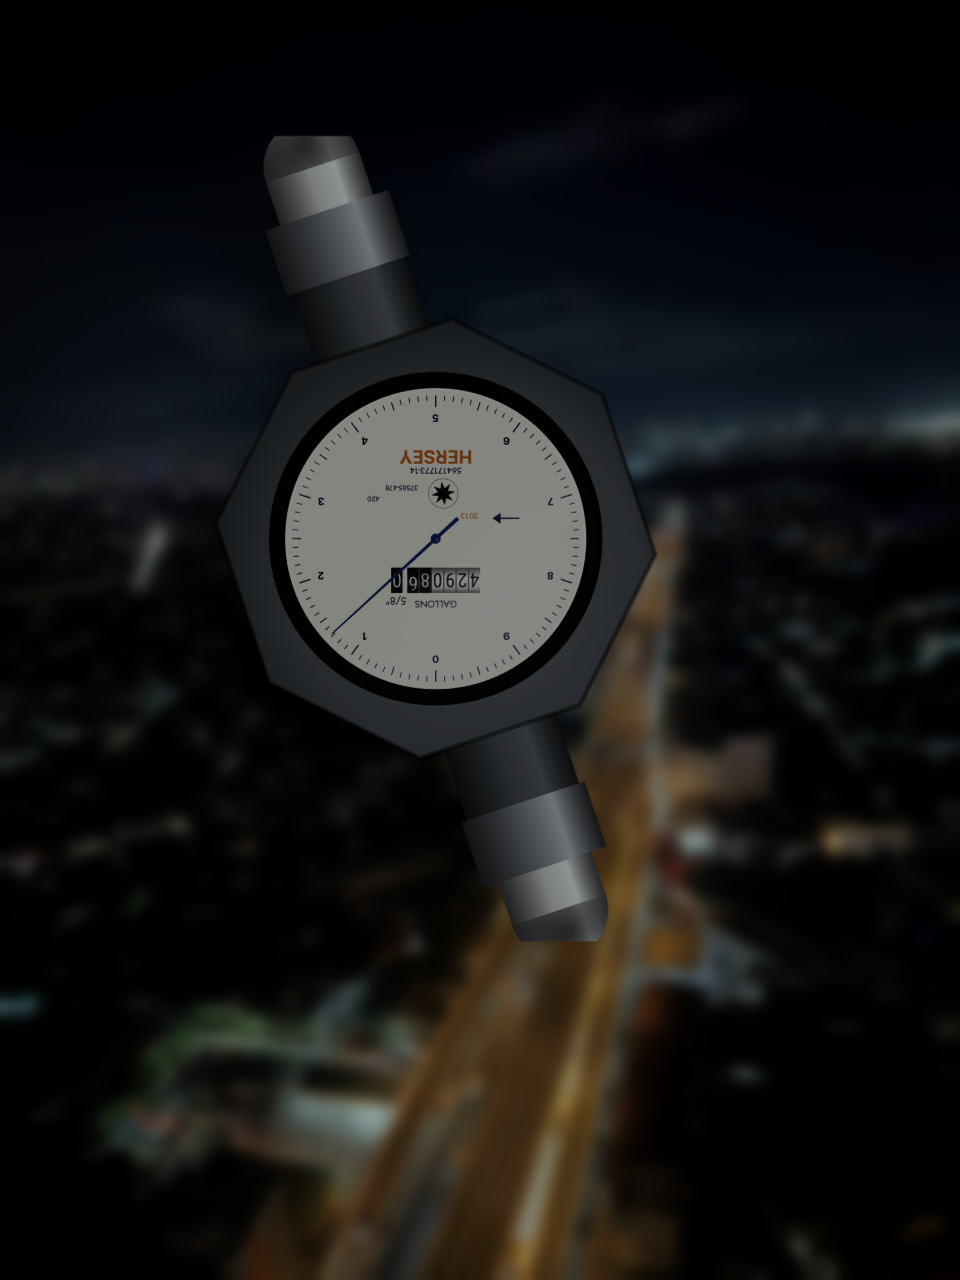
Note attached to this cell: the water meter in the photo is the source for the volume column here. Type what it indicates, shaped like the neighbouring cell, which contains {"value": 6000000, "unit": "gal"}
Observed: {"value": 4290861.3, "unit": "gal"}
